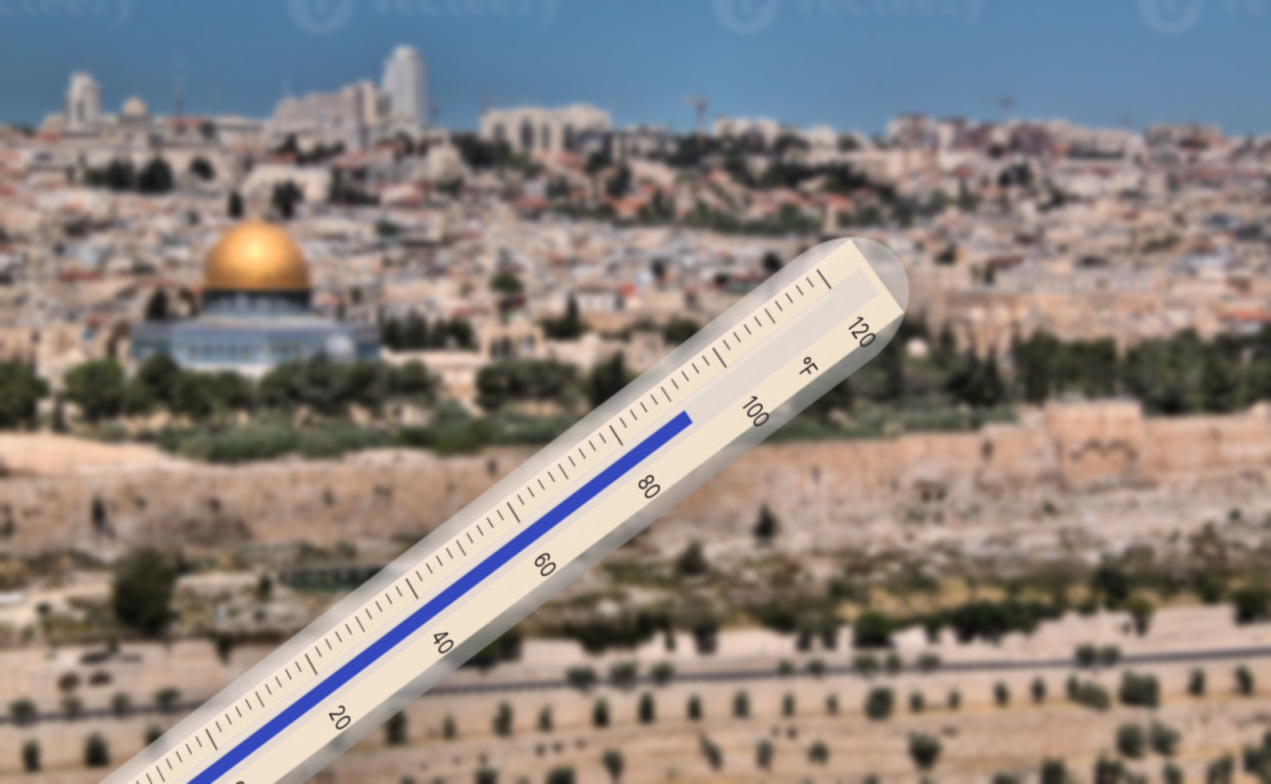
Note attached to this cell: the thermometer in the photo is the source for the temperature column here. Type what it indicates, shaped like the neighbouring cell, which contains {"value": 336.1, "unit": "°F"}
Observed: {"value": 91, "unit": "°F"}
